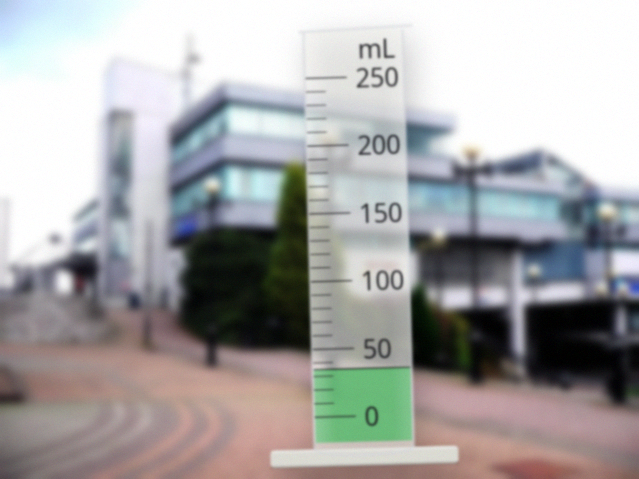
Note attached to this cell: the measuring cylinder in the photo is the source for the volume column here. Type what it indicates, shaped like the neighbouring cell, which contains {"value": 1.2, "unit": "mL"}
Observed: {"value": 35, "unit": "mL"}
